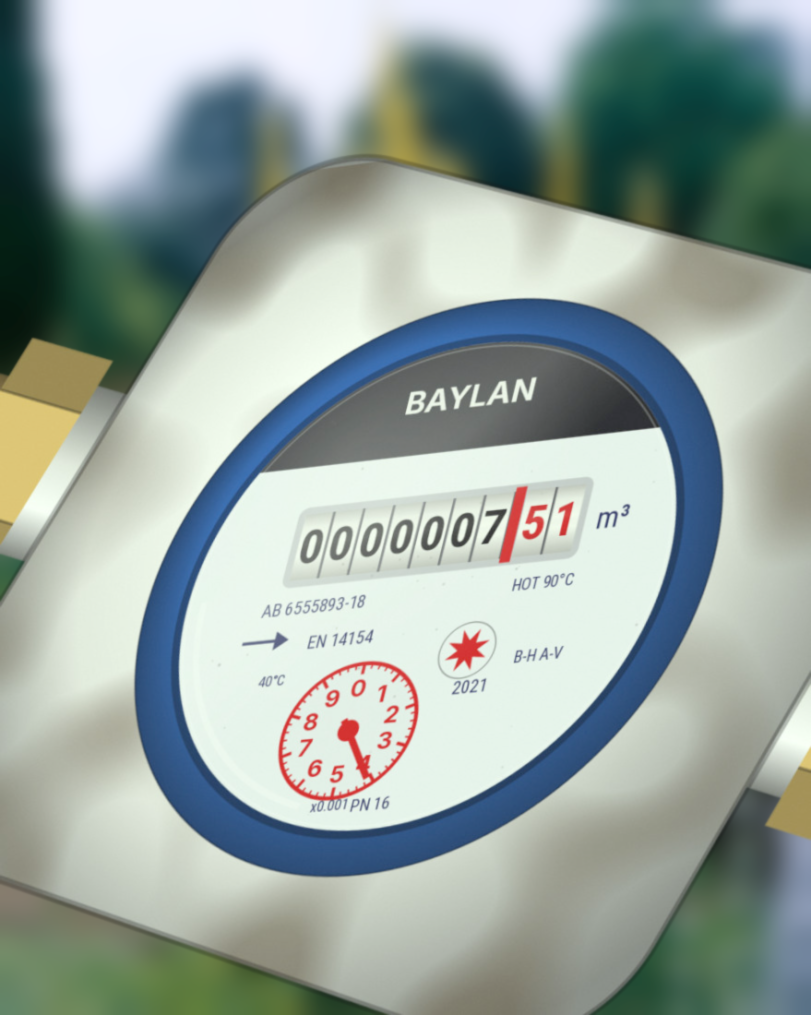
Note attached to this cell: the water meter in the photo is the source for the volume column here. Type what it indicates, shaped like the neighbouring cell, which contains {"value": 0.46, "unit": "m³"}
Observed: {"value": 7.514, "unit": "m³"}
